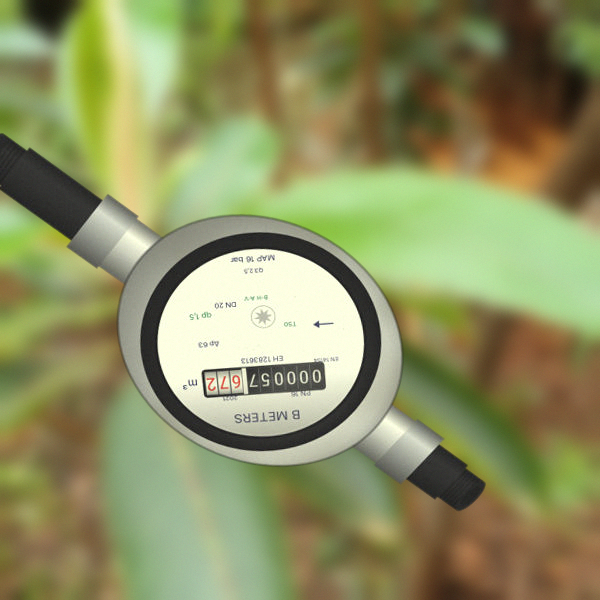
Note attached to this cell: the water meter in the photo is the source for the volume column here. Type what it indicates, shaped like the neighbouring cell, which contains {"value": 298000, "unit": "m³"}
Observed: {"value": 57.672, "unit": "m³"}
